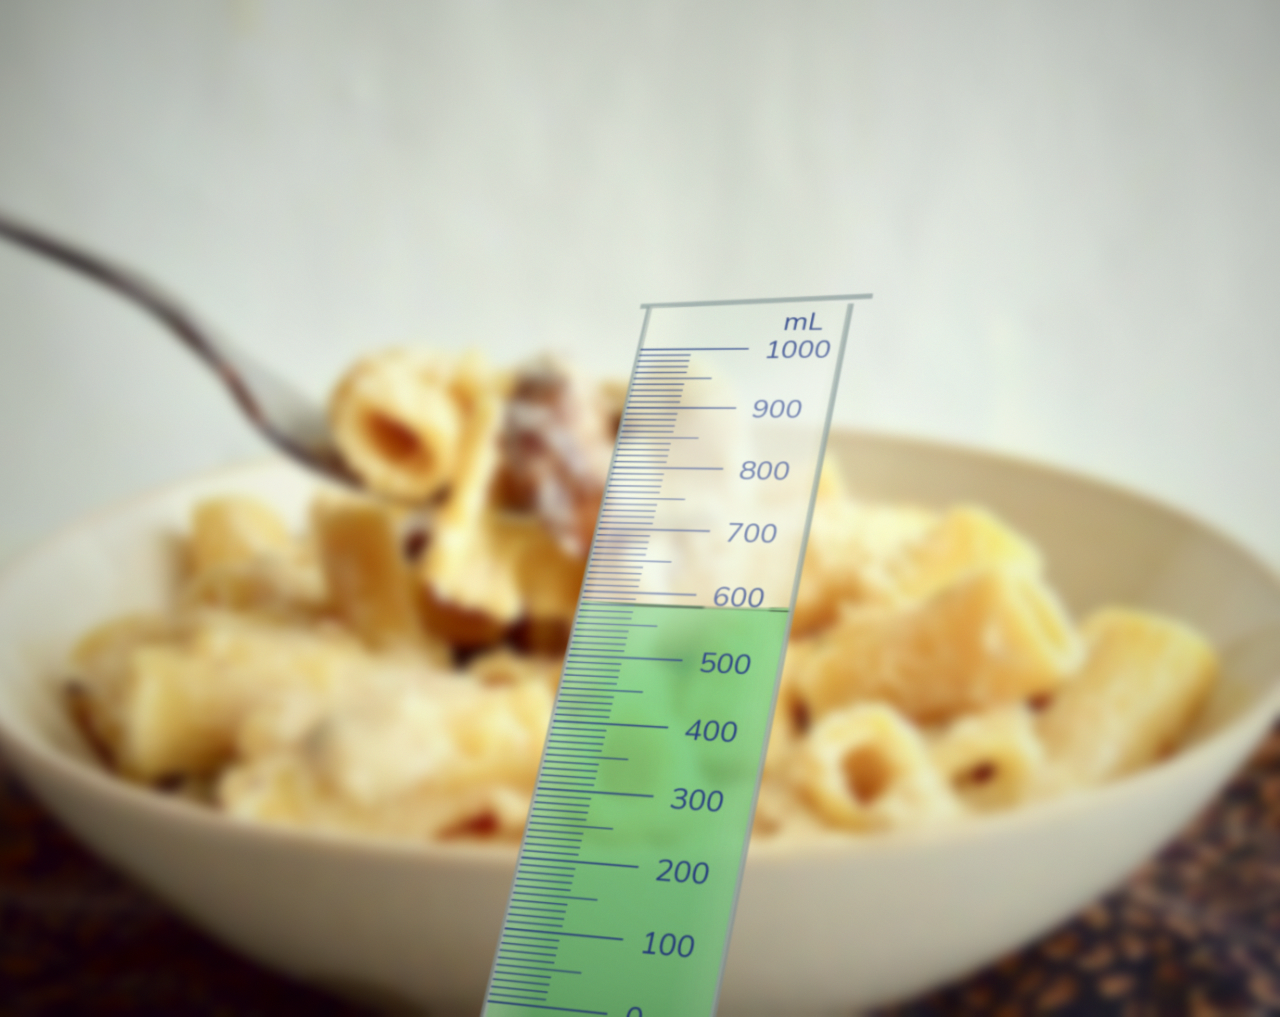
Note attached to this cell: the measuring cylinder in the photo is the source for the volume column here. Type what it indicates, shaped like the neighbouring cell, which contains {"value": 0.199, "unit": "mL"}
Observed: {"value": 580, "unit": "mL"}
